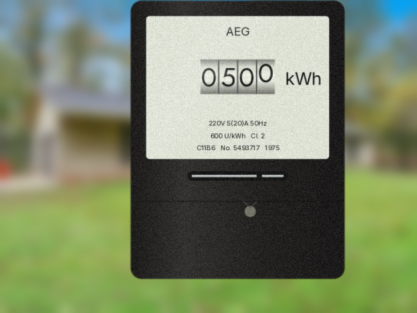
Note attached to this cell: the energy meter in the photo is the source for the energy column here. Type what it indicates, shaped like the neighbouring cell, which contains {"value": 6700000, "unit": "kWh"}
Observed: {"value": 500, "unit": "kWh"}
